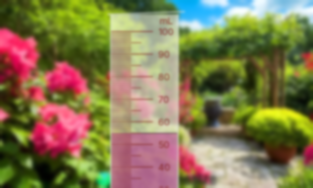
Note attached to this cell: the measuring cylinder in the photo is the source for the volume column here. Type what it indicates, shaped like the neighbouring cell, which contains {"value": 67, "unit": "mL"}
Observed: {"value": 55, "unit": "mL"}
